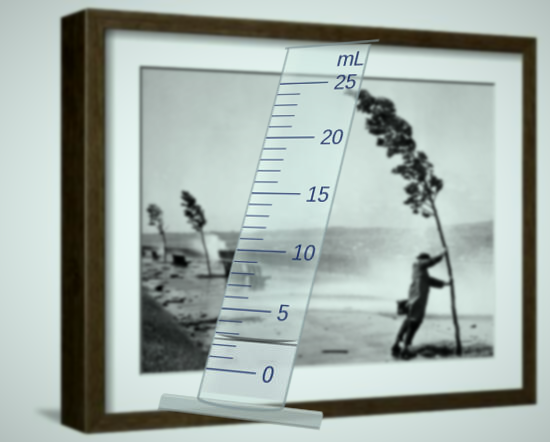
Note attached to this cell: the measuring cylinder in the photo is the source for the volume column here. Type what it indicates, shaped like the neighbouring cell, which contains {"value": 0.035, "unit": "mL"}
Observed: {"value": 2.5, "unit": "mL"}
